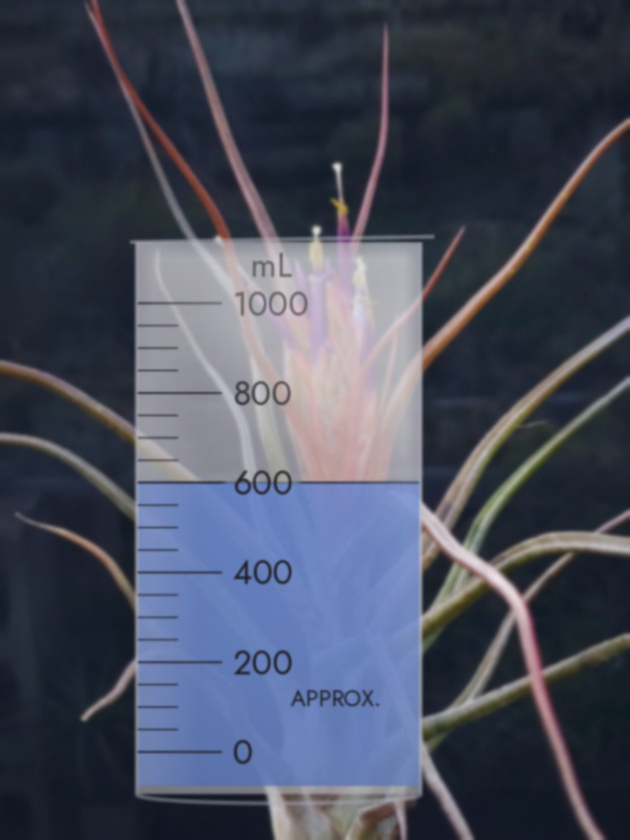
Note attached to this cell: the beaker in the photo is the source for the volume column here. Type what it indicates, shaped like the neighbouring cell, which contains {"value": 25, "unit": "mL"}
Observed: {"value": 600, "unit": "mL"}
